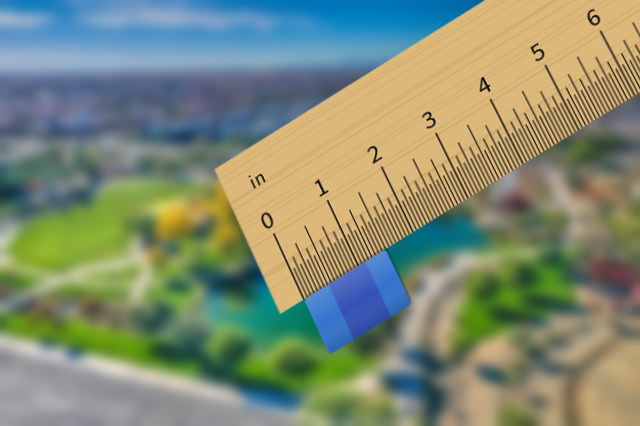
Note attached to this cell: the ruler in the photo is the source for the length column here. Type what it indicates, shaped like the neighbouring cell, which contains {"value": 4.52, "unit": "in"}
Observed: {"value": 1.5, "unit": "in"}
